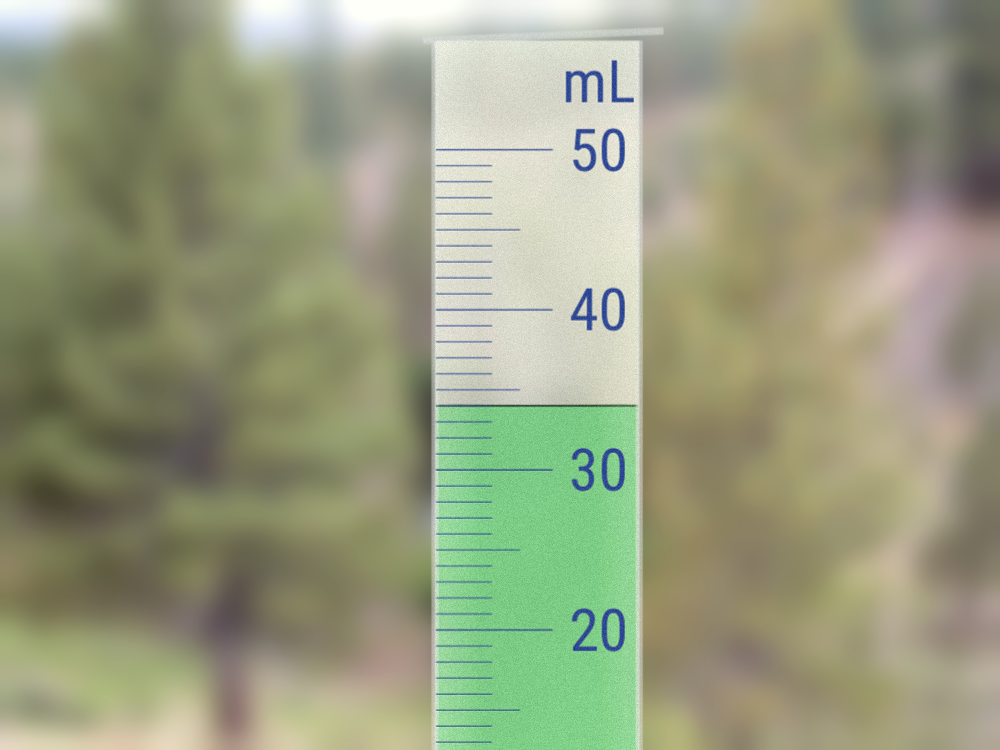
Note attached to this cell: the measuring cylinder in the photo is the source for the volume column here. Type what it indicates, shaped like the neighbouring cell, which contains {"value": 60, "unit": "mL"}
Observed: {"value": 34, "unit": "mL"}
